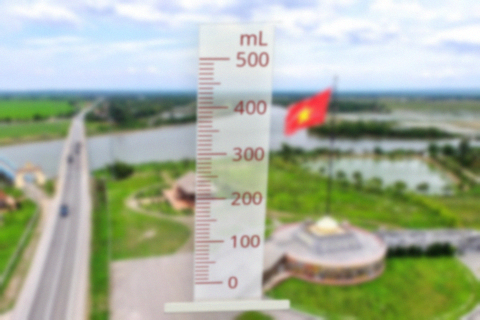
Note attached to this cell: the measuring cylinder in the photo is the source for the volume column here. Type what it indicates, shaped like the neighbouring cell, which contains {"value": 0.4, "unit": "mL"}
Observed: {"value": 200, "unit": "mL"}
